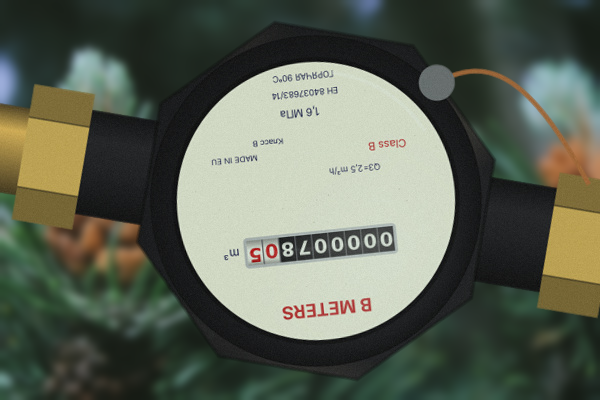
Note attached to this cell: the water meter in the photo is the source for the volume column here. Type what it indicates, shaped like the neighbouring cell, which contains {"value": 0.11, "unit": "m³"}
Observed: {"value": 78.05, "unit": "m³"}
